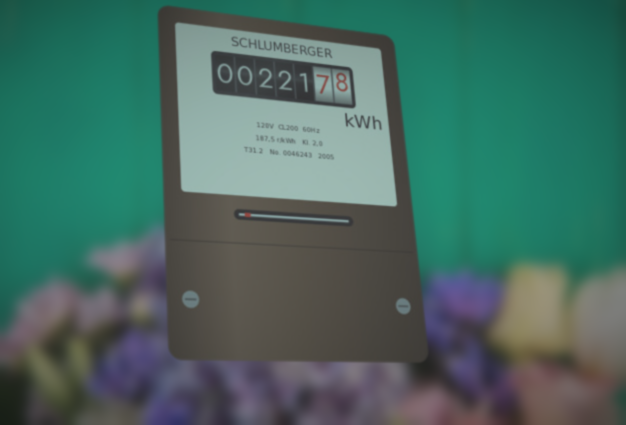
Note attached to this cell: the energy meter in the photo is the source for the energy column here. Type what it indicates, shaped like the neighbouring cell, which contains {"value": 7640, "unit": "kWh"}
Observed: {"value": 221.78, "unit": "kWh"}
